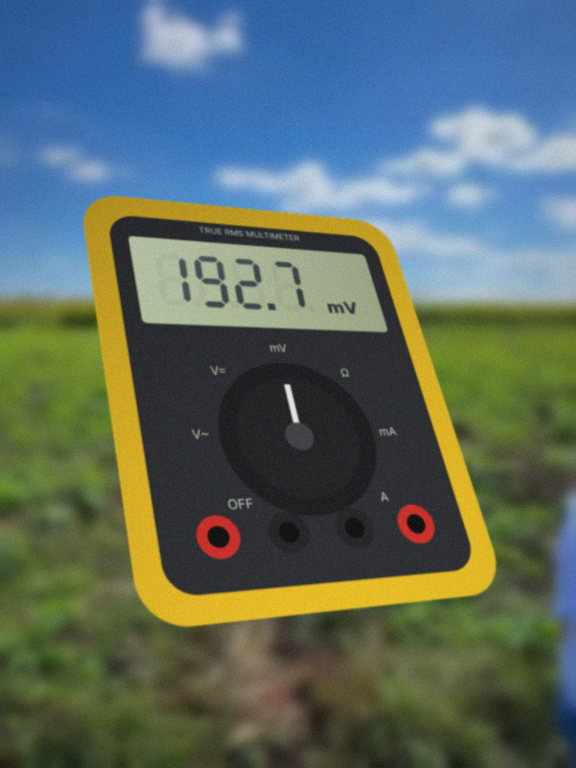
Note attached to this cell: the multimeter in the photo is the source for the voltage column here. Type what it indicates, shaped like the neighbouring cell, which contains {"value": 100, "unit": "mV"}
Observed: {"value": 192.7, "unit": "mV"}
